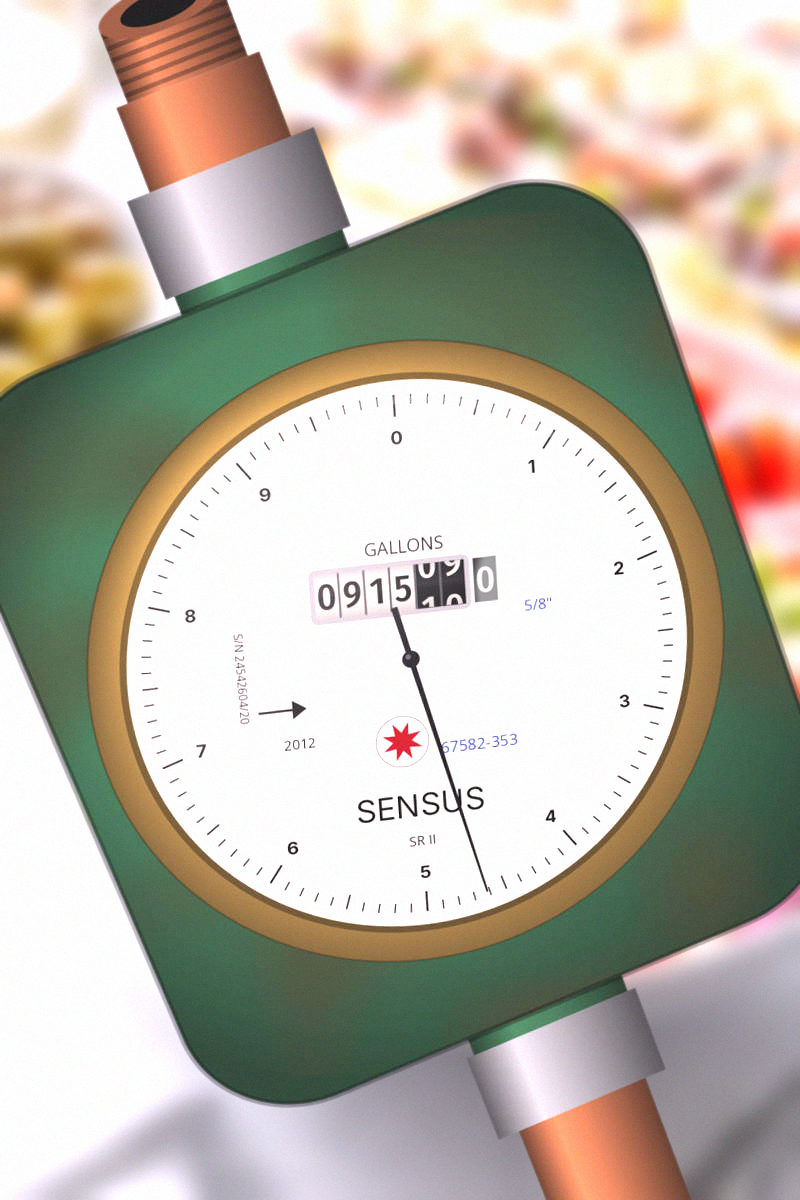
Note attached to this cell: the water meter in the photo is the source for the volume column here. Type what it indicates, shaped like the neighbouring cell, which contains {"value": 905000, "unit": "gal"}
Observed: {"value": 915094.6, "unit": "gal"}
